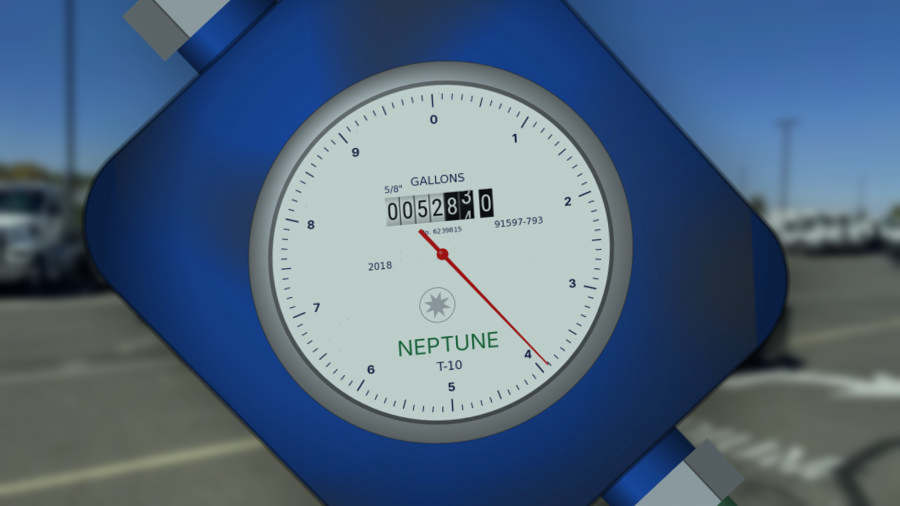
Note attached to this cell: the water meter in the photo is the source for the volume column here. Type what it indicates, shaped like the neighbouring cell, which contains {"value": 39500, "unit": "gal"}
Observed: {"value": 52833.9, "unit": "gal"}
